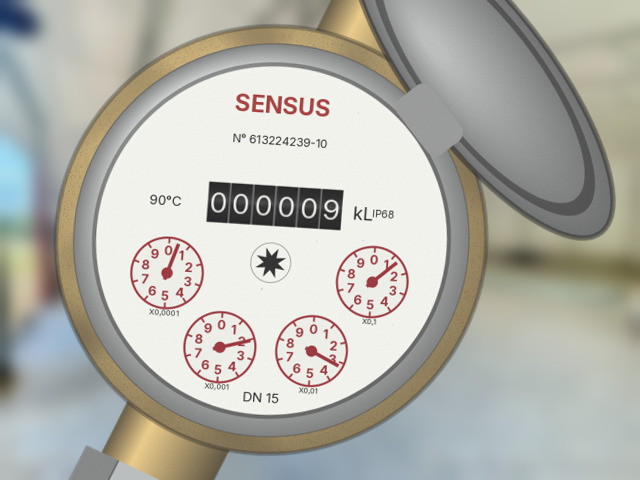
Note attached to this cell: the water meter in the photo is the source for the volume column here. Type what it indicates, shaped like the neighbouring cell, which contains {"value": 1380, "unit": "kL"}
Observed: {"value": 9.1320, "unit": "kL"}
